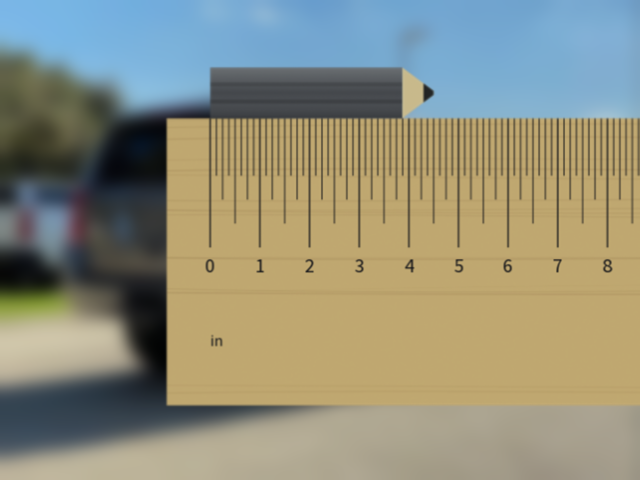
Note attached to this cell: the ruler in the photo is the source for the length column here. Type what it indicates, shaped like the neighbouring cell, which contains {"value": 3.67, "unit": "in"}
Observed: {"value": 4.5, "unit": "in"}
